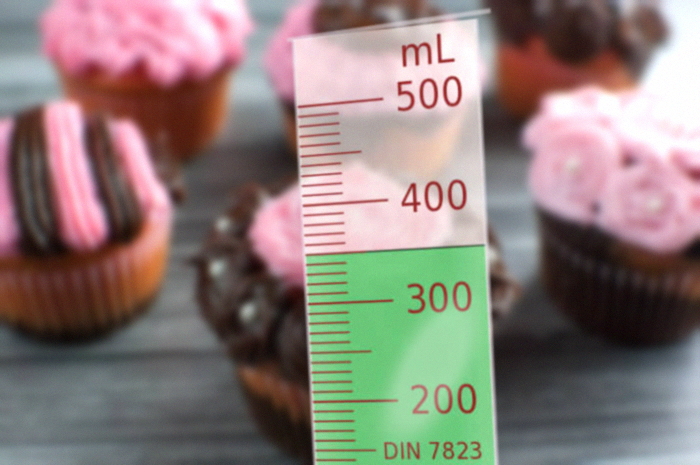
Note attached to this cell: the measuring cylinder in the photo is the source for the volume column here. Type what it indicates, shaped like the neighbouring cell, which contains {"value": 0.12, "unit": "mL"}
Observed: {"value": 350, "unit": "mL"}
